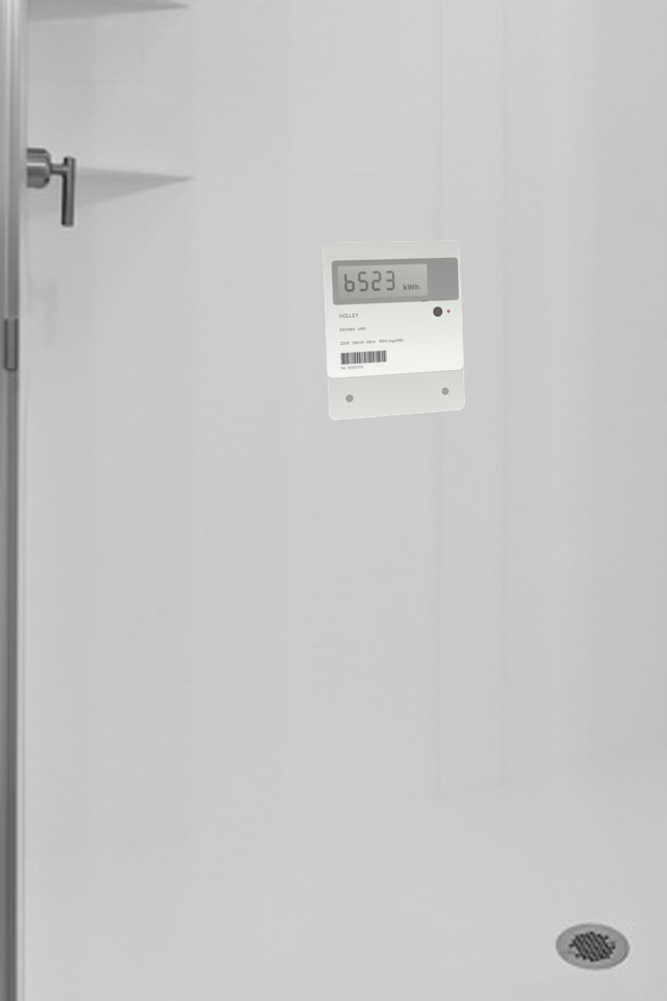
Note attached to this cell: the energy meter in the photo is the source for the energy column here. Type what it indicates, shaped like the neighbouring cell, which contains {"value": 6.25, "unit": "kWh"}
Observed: {"value": 6523, "unit": "kWh"}
